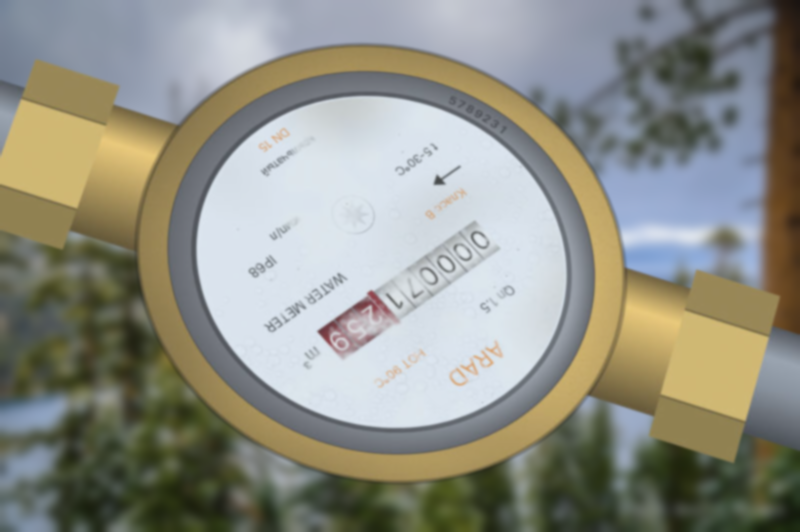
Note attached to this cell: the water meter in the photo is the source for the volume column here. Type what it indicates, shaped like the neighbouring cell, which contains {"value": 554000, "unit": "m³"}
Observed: {"value": 71.259, "unit": "m³"}
